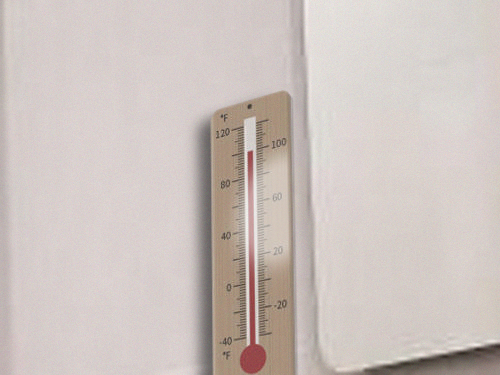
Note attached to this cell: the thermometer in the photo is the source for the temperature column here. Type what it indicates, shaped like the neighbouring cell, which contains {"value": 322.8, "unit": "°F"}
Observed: {"value": 100, "unit": "°F"}
